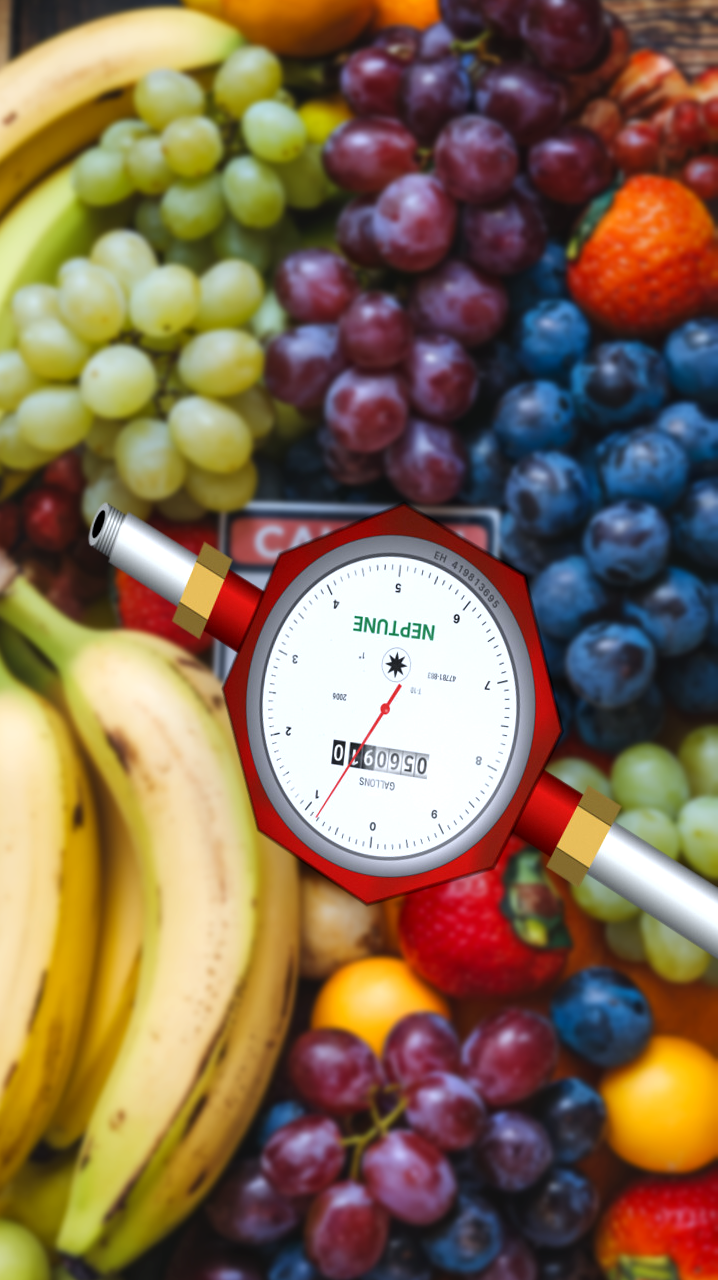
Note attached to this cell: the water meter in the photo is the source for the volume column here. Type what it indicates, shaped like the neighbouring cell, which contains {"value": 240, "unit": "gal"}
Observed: {"value": 560910.8, "unit": "gal"}
